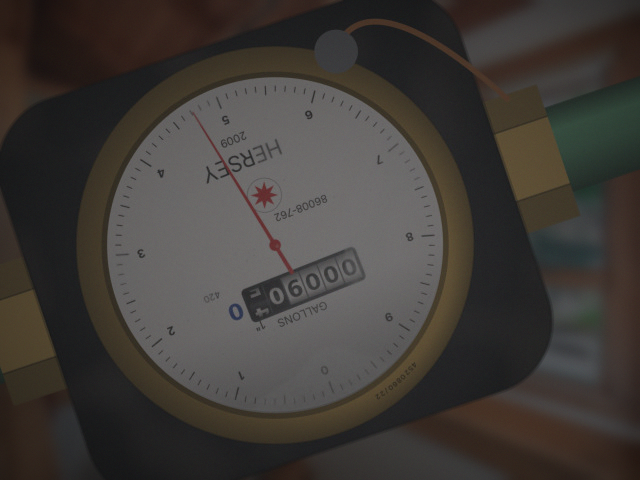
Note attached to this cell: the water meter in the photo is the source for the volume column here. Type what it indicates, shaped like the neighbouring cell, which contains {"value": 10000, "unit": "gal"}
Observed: {"value": 9044.7, "unit": "gal"}
